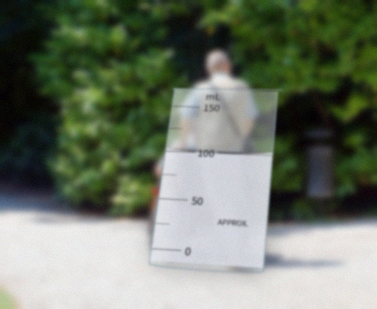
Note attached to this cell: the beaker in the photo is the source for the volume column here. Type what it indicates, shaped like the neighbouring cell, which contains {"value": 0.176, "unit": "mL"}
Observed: {"value": 100, "unit": "mL"}
